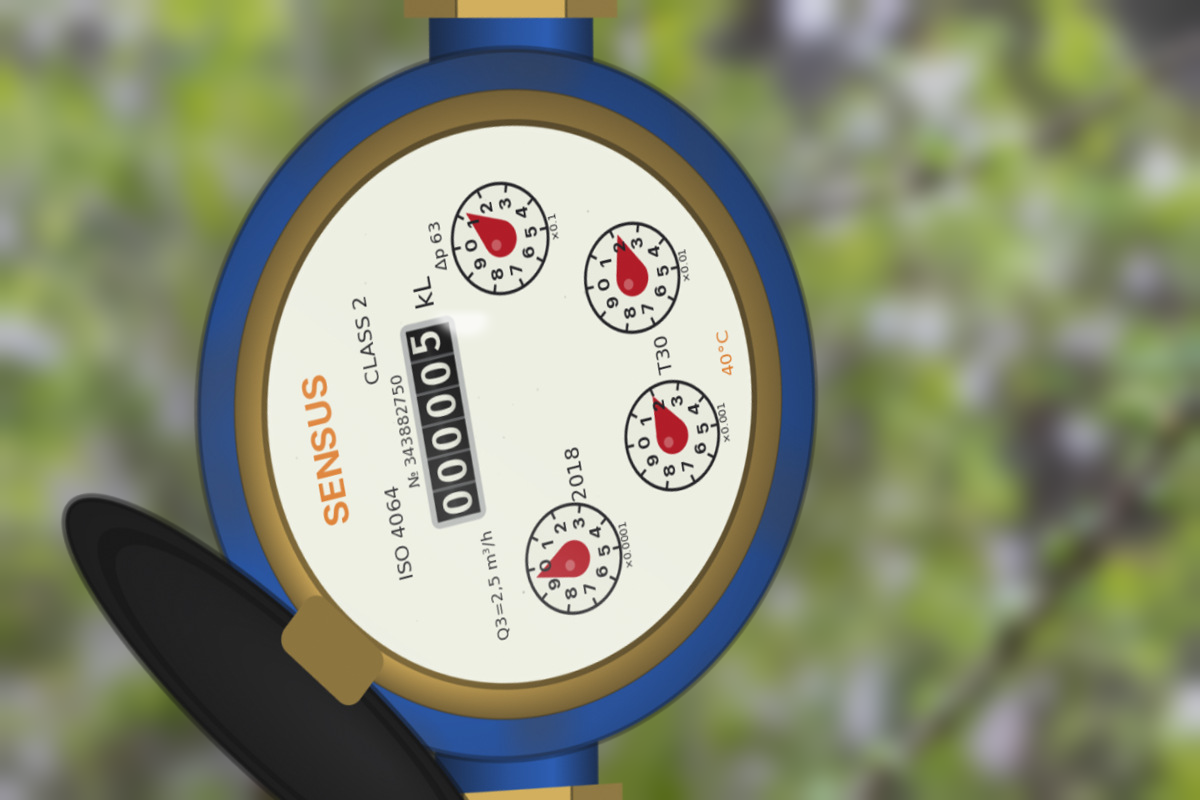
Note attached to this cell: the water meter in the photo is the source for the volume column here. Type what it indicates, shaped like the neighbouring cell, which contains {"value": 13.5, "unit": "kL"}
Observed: {"value": 5.1219, "unit": "kL"}
